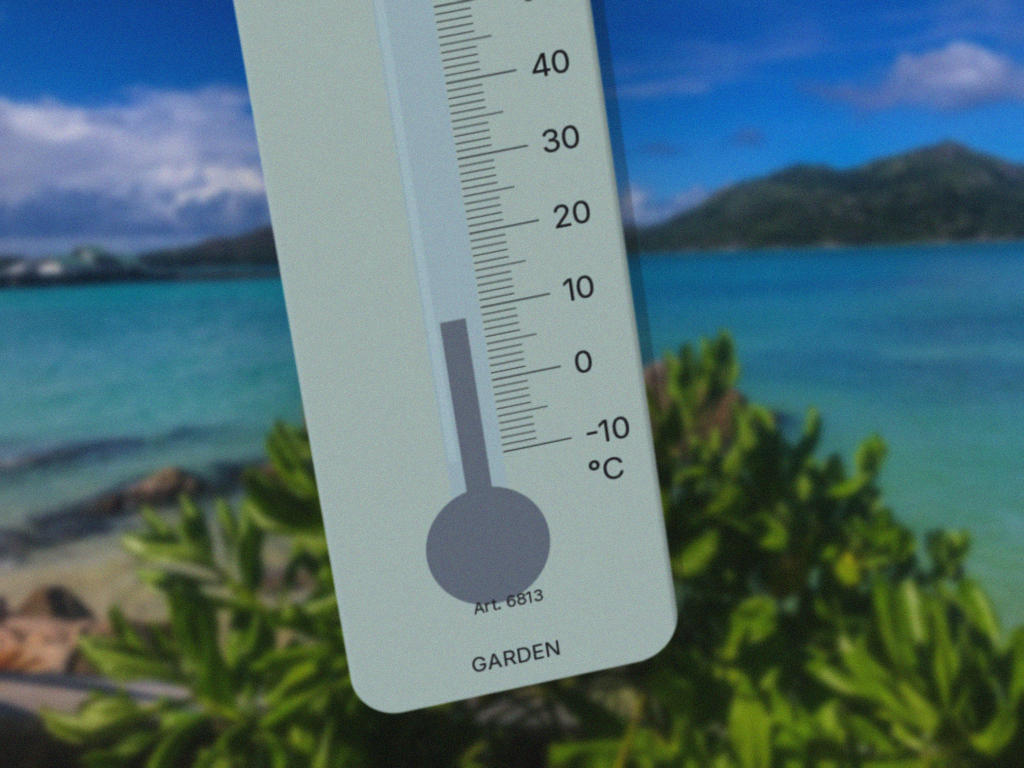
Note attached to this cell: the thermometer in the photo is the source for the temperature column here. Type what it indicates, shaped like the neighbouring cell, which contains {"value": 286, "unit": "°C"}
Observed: {"value": 9, "unit": "°C"}
